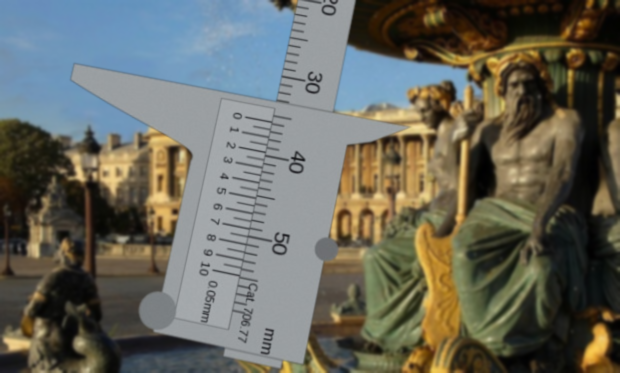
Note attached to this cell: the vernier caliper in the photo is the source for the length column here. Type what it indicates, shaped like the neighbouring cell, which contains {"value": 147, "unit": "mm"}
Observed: {"value": 35.8, "unit": "mm"}
